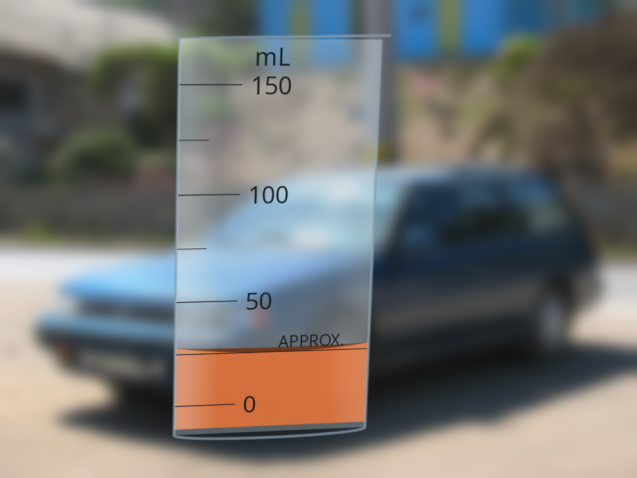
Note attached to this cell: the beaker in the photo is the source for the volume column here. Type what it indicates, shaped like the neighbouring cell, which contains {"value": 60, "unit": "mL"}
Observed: {"value": 25, "unit": "mL"}
